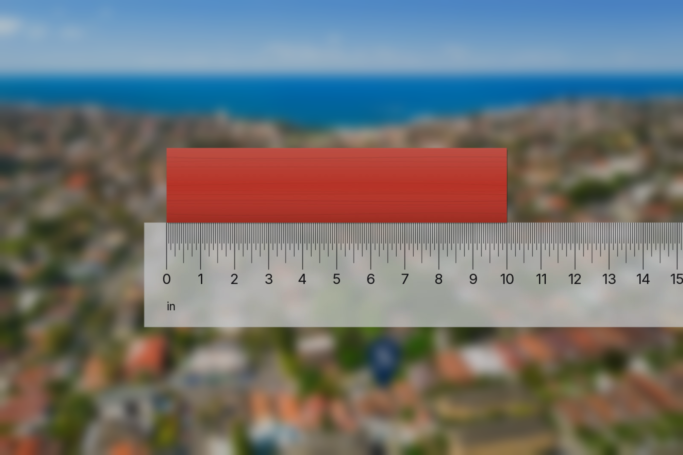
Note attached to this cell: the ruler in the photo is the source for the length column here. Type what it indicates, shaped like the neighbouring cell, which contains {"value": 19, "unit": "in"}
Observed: {"value": 10, "unit": "in"}
